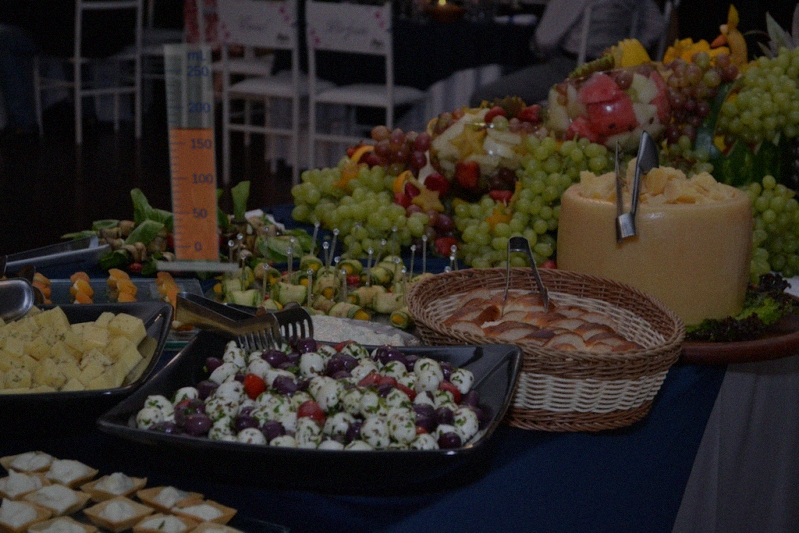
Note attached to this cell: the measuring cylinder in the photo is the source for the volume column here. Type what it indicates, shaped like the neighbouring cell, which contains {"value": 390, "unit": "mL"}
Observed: {"value": 170, "unit": "mL"}
